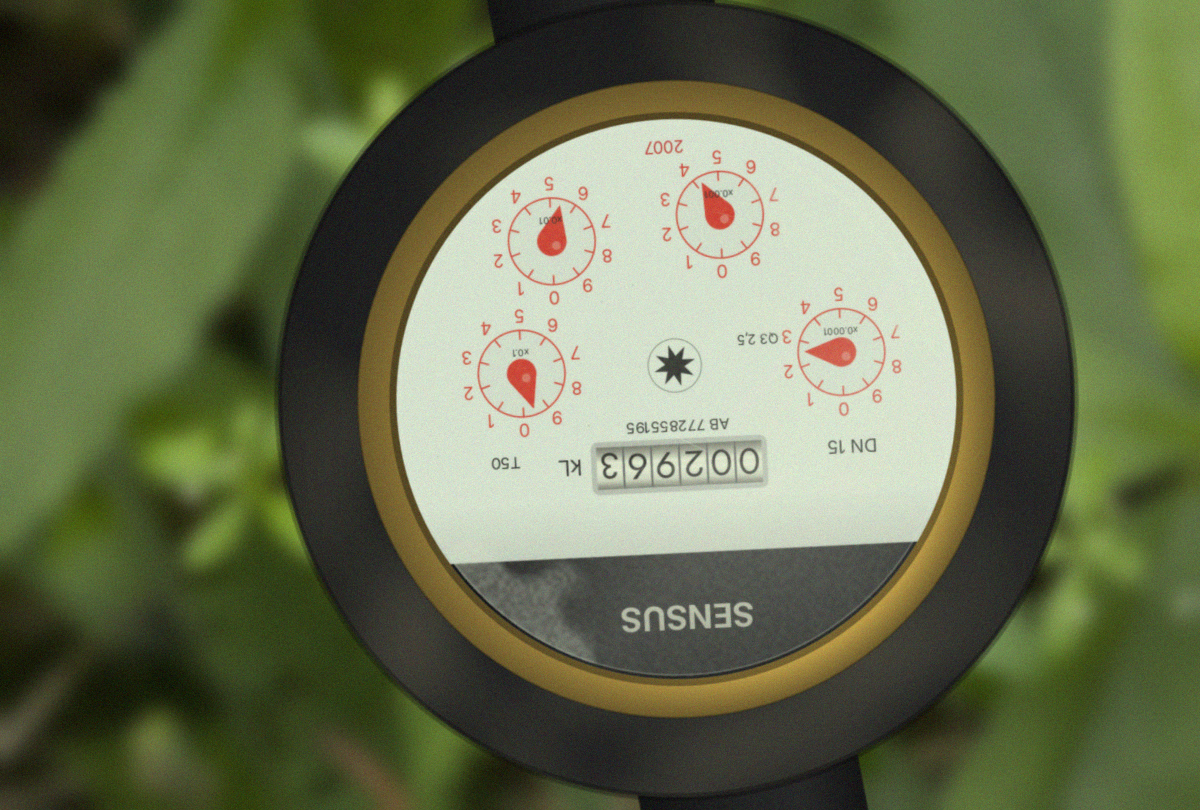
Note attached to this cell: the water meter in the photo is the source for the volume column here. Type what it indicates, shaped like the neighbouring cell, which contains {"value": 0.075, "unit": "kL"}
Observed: {"value": 2962.9542, "unit": "kL"}
